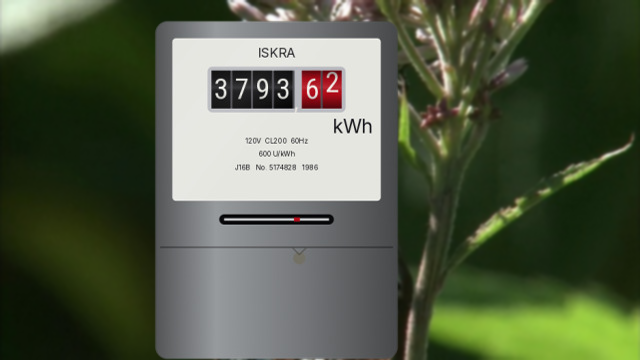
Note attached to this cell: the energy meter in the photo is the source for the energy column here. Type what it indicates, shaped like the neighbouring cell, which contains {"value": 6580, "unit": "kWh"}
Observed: {"value": 3793.62, "unit": "kWh"}
